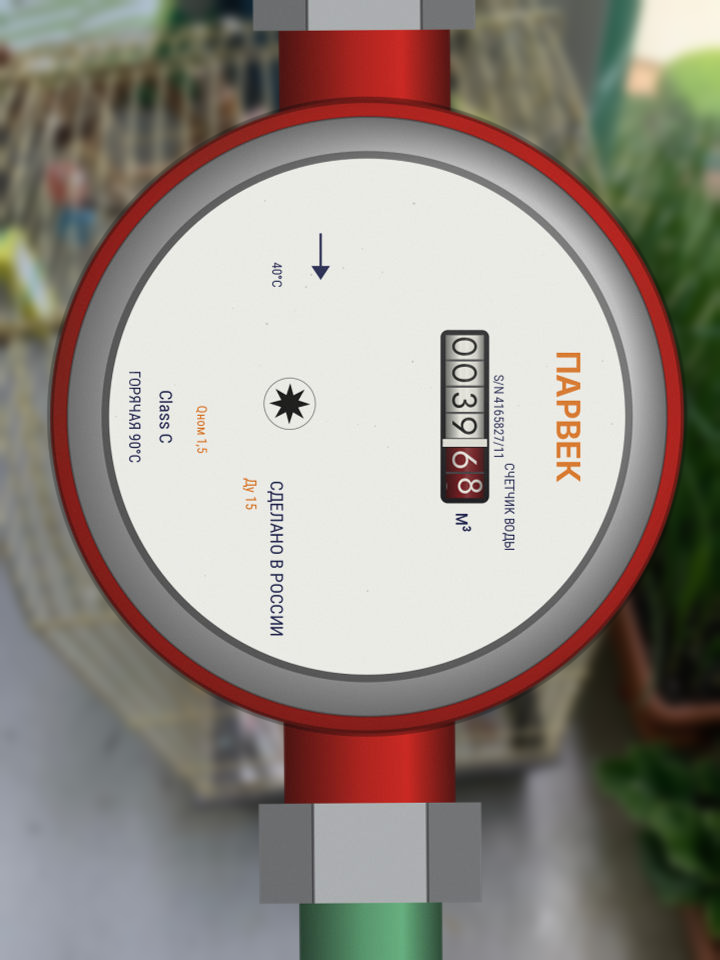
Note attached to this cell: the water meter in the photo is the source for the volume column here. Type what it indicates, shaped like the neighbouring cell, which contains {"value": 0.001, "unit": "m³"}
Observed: {"value": 39.68, "unit": "m³"}
